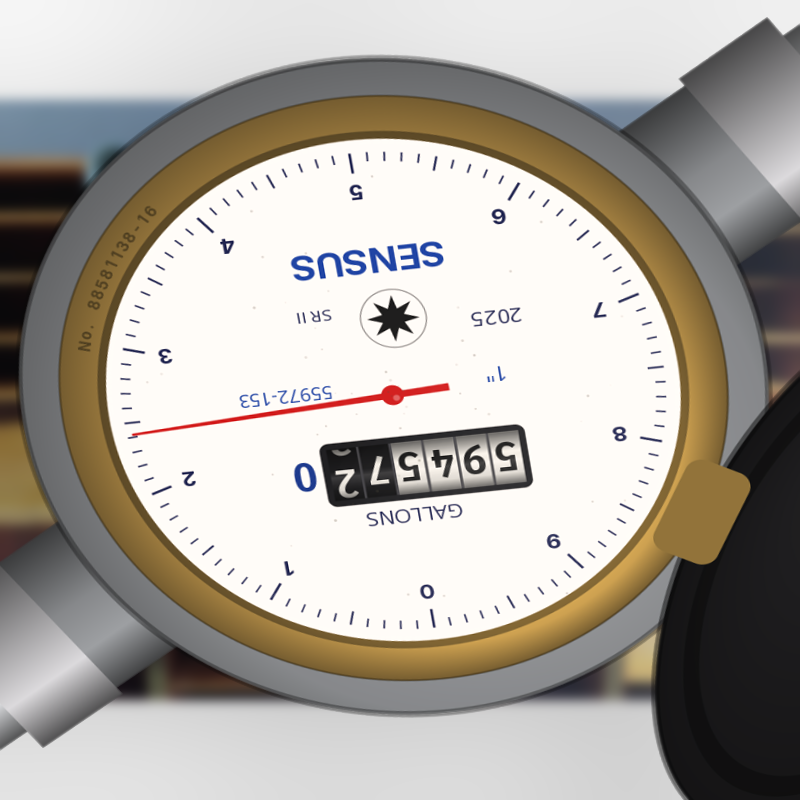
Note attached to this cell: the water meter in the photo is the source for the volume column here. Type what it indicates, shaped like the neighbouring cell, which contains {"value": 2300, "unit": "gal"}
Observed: {"value": 5945722.4, "unit": "gal"}
